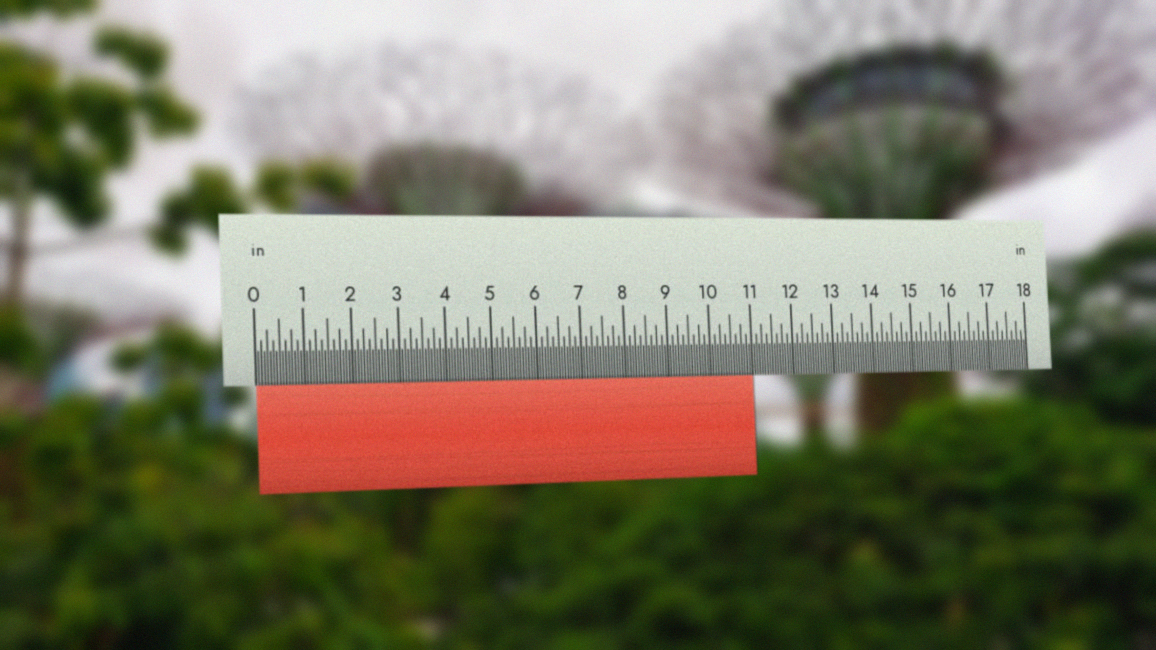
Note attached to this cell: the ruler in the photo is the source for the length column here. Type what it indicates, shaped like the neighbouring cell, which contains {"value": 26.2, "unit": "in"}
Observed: {"value": 11, "unit": "in"}
